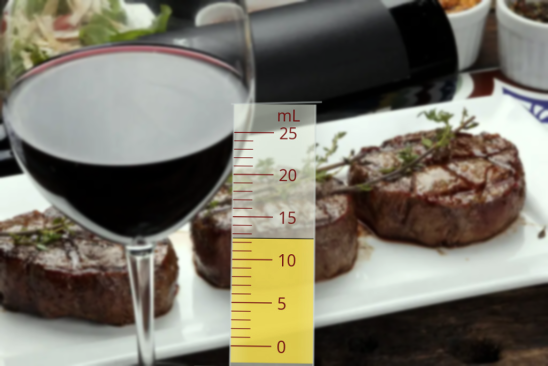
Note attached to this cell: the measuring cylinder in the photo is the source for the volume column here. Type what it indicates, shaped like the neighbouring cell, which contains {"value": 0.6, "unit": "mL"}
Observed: {"value": 12.5, "unit": "mL"}
